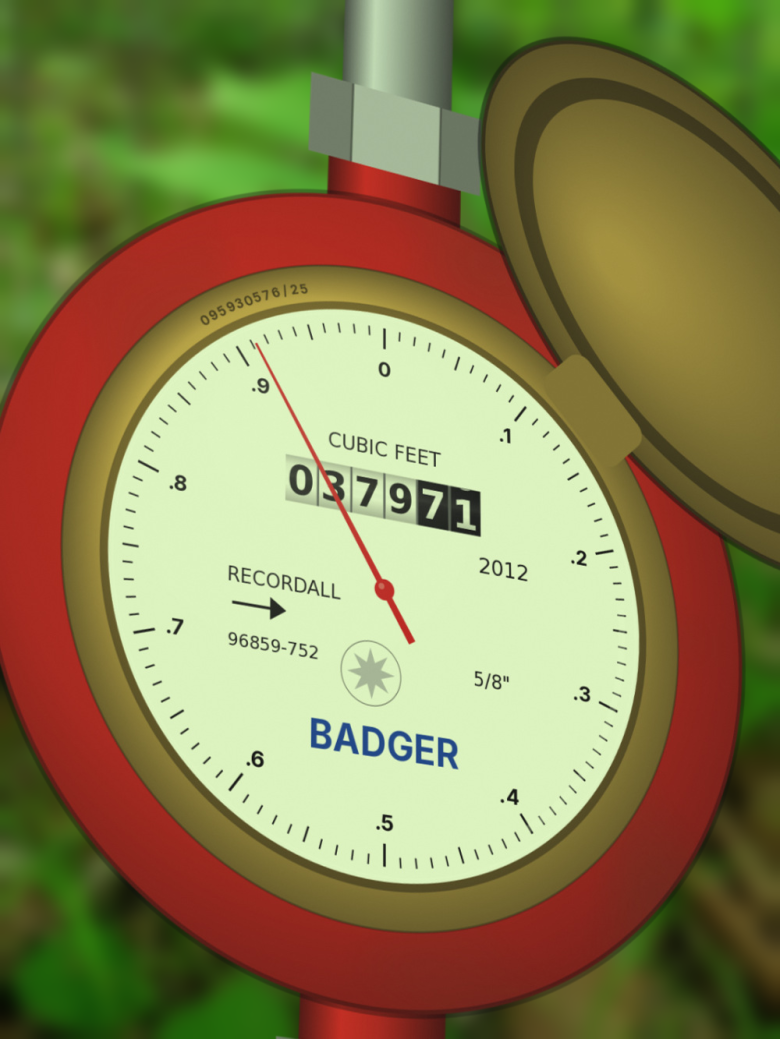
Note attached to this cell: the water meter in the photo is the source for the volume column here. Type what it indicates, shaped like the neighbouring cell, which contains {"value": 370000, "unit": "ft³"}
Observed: {"value": 37970.91, "unit": "ft³"}
